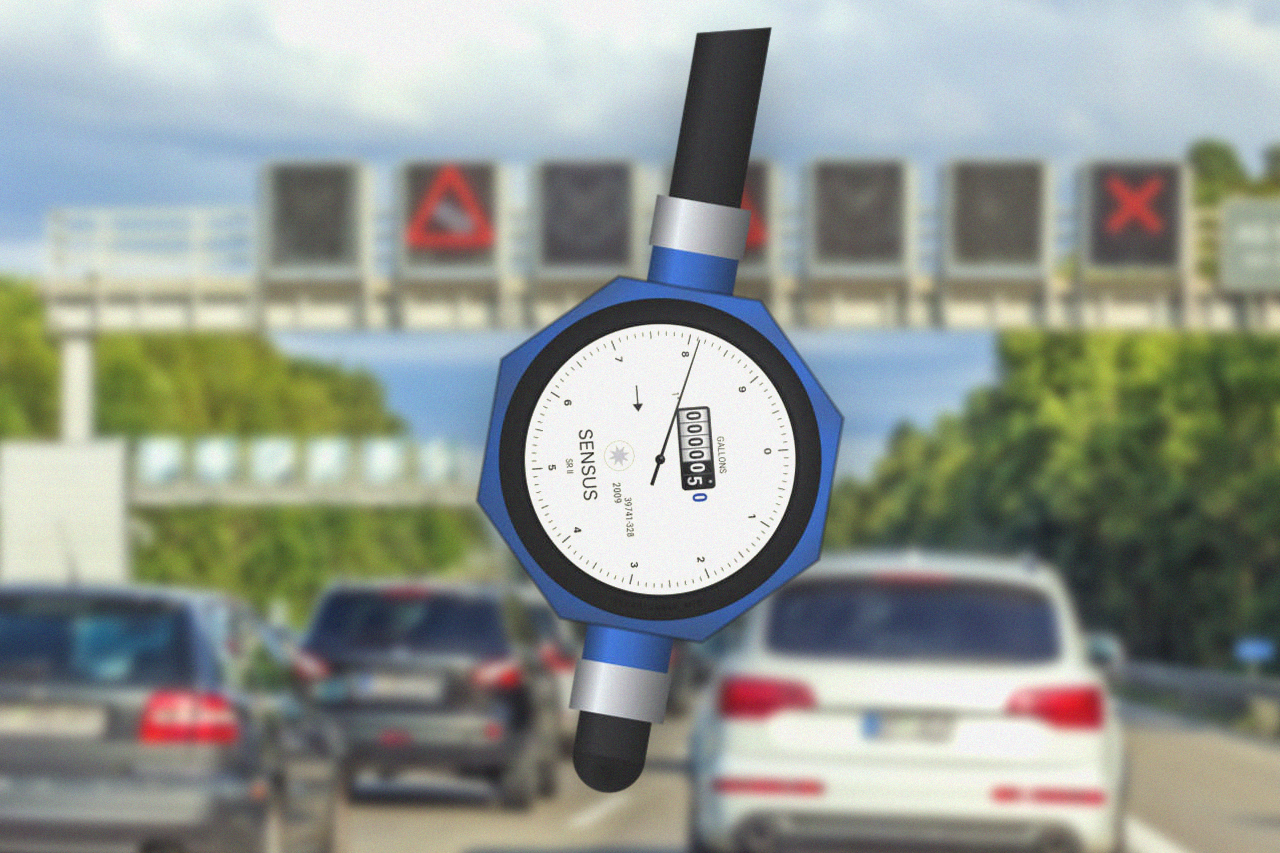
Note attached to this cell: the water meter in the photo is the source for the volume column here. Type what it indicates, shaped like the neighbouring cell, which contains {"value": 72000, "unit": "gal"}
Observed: {"value": 48.1, "unit": "gal"}
